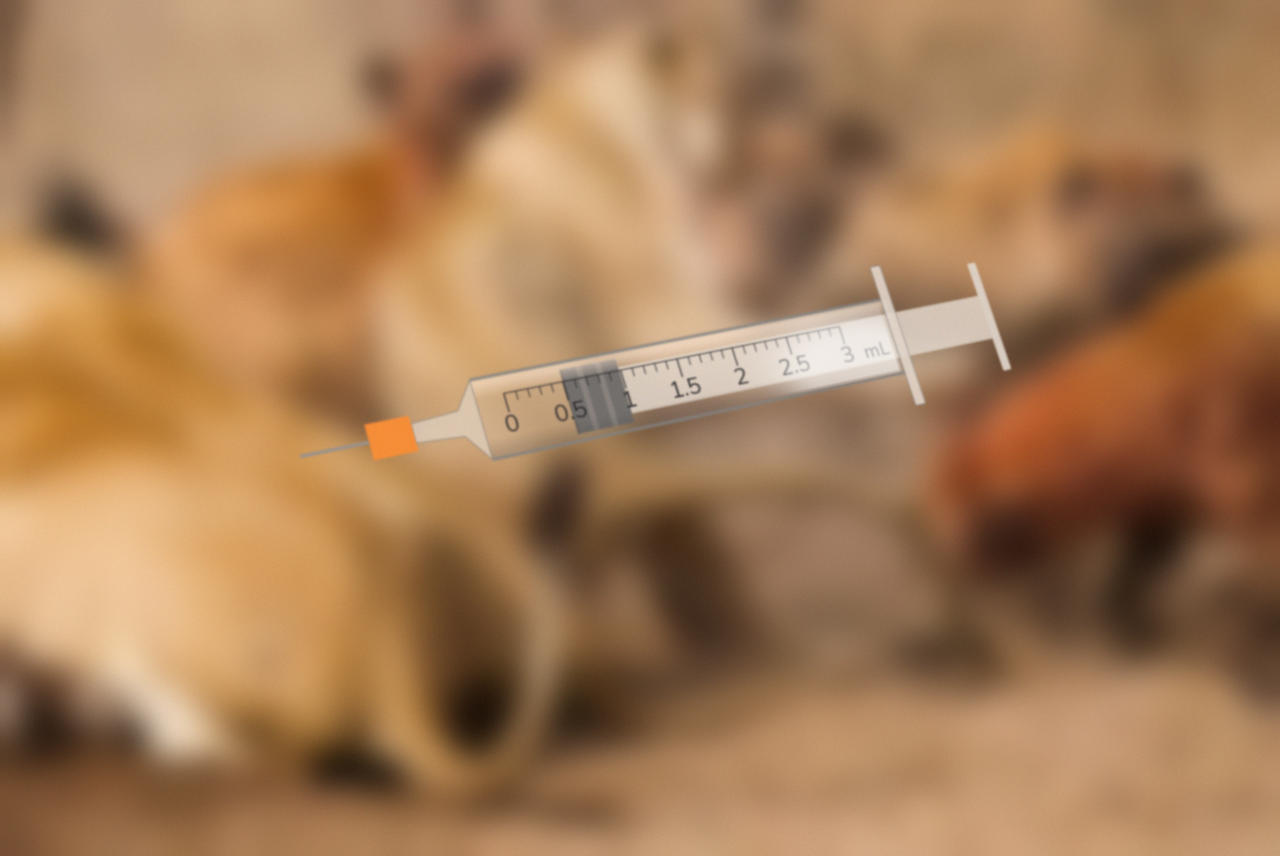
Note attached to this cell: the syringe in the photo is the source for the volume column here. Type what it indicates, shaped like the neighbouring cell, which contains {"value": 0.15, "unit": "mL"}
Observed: {"value": 0.5, "unit": "mL"}
